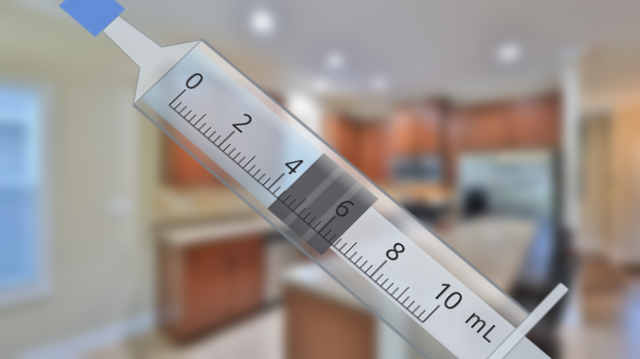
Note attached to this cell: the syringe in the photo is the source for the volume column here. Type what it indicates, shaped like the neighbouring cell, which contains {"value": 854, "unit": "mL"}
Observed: {"value": 4.4, "unit": "mL"}
